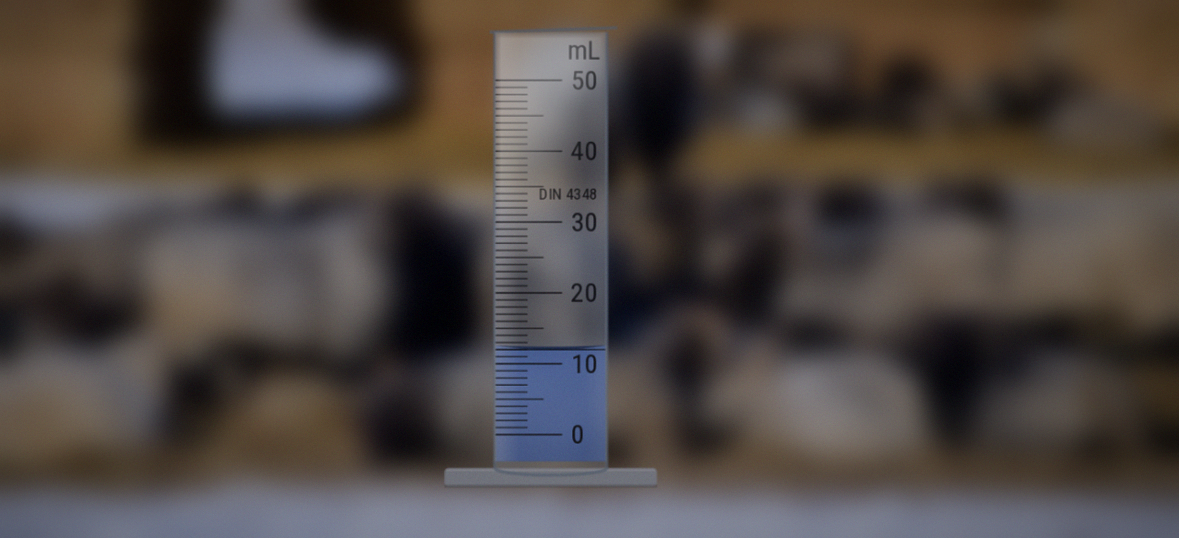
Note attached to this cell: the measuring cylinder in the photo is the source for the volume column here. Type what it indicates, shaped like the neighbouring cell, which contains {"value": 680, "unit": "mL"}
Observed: {"value": 12, "unit": "mL"}
